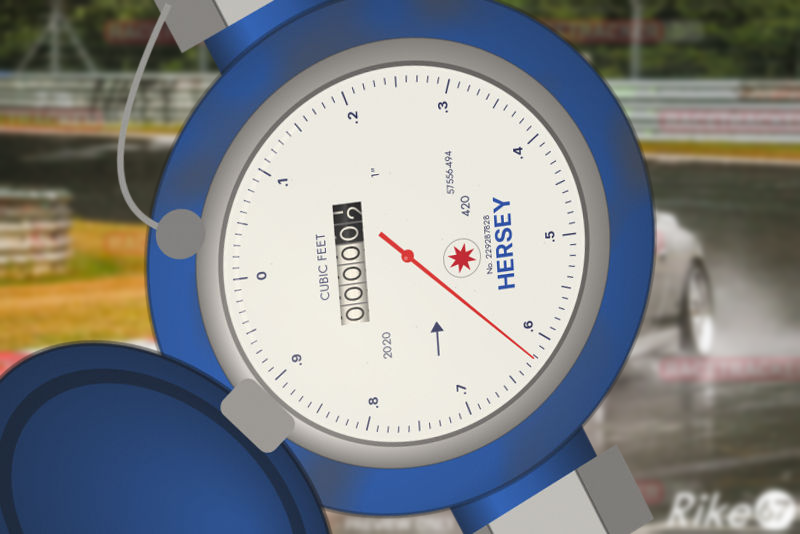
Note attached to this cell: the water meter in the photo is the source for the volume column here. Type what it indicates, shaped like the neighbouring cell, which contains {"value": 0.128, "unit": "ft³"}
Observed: {"value": 1.62, "unit": "ft³"}
